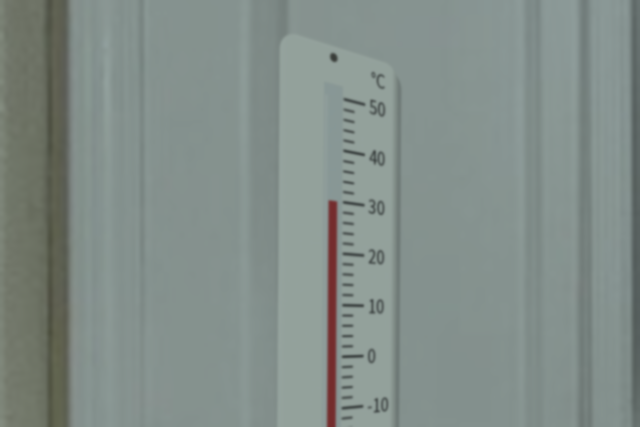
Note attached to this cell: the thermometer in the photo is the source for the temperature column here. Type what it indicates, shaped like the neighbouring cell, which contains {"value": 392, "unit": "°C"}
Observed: {"value": 30, "unit": "°C"}
